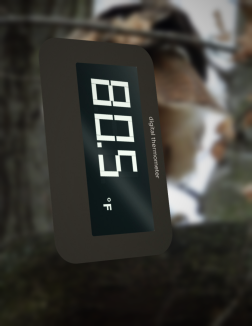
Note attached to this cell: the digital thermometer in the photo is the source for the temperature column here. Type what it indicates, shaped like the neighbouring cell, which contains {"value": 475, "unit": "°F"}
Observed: {"value": 80.5, "unit": "°F"}
